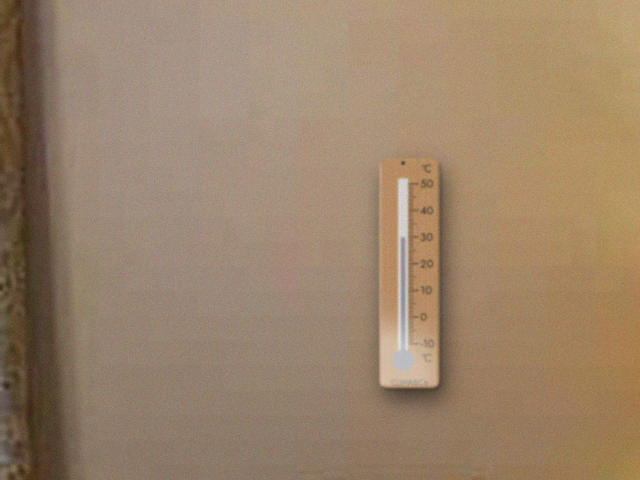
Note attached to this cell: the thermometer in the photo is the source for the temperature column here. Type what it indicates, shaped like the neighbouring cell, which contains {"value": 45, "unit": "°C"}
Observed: {"value": 30, "unit": "°C"}
